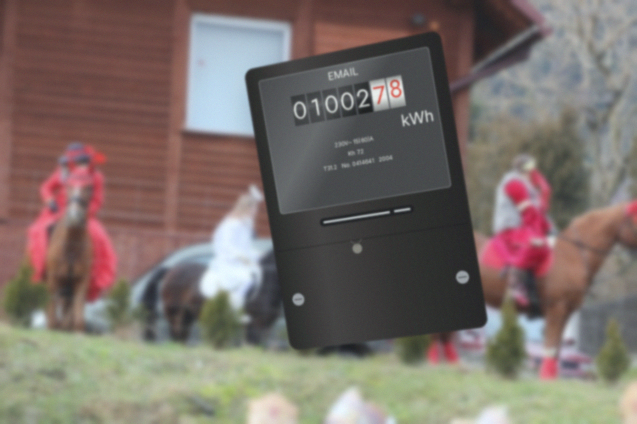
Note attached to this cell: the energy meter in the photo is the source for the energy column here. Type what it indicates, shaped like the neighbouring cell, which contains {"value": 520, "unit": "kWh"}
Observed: {"value": 1002.78, "unit": "kWh"}
